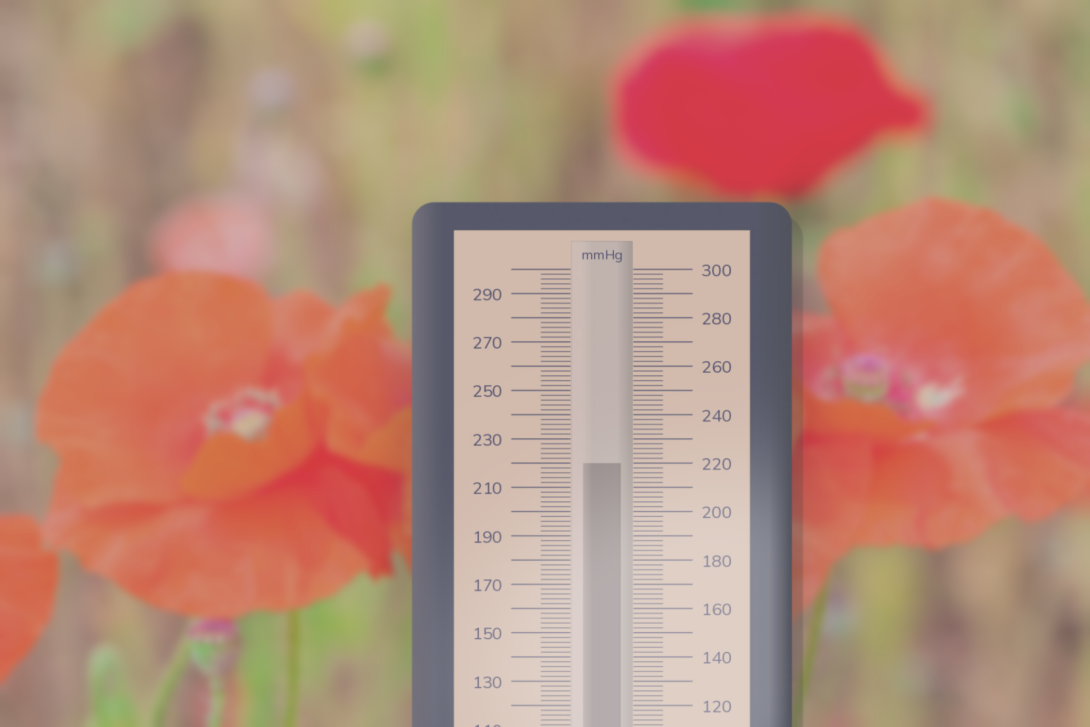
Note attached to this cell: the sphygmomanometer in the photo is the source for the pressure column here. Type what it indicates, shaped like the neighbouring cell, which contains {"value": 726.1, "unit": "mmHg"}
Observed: {"value": 220, "unit": "mmHg"}
